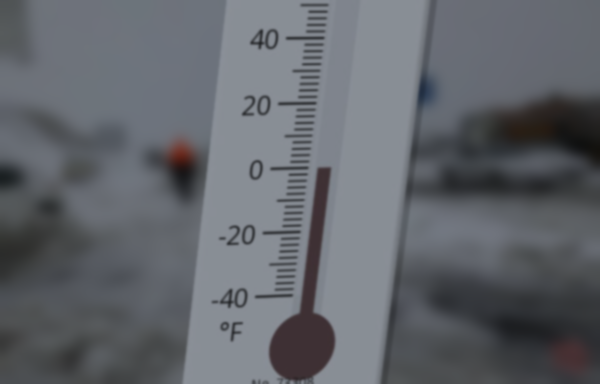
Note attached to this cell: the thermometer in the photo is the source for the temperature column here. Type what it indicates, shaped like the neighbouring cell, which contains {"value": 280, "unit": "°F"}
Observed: {"value": 0, "unit": "°F"}
